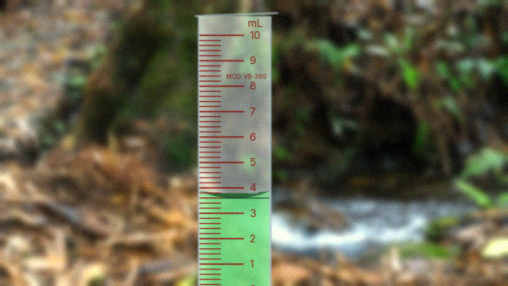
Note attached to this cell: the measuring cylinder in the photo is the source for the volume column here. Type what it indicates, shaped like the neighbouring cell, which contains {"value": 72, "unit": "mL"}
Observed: {"value": 3.6, "unit": "mL"}
